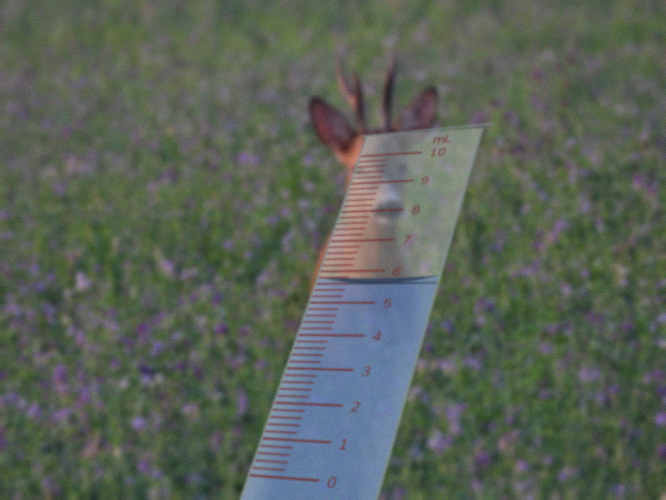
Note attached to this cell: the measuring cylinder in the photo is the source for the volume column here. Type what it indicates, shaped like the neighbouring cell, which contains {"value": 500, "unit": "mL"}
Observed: {"value": 5.6, "unit": "mL"}
